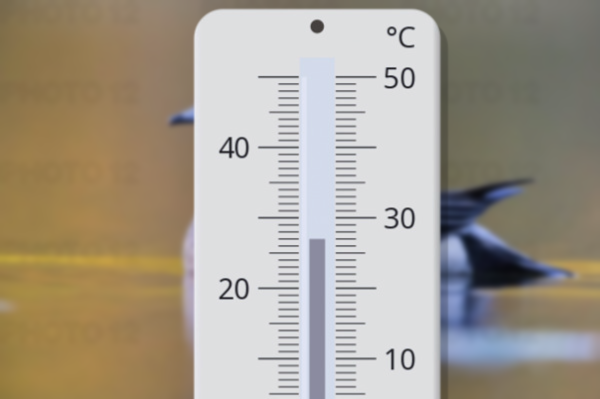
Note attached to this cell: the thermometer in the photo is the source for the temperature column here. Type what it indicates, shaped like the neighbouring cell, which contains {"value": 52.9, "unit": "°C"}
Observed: {"value": 27, "unit": "°C"}
